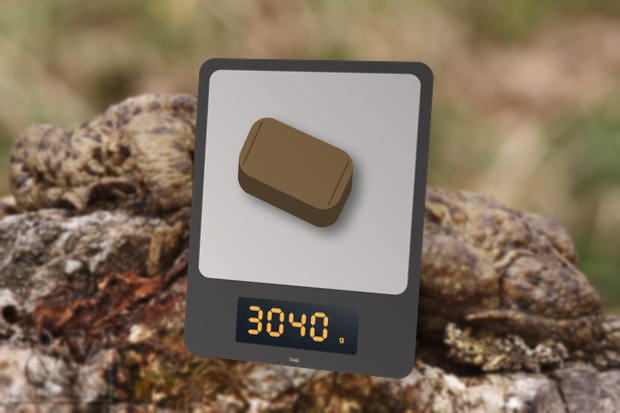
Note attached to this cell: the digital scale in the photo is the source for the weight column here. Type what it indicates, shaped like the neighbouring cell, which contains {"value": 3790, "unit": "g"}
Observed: {"value": 3040, "unit": "g"}
